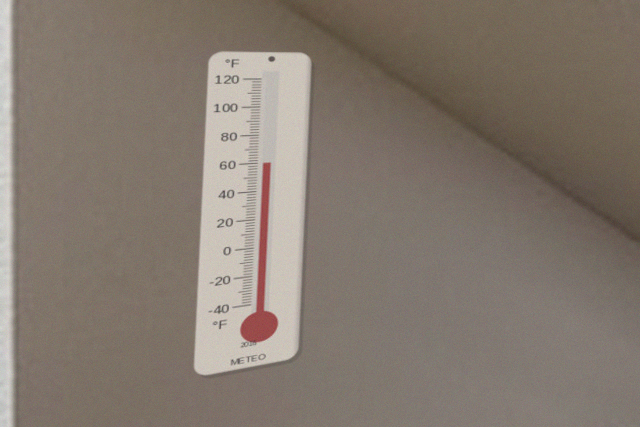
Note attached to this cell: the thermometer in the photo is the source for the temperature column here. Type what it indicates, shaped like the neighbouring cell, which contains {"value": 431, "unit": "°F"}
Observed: {"value": 60, "unit": "°F"}
